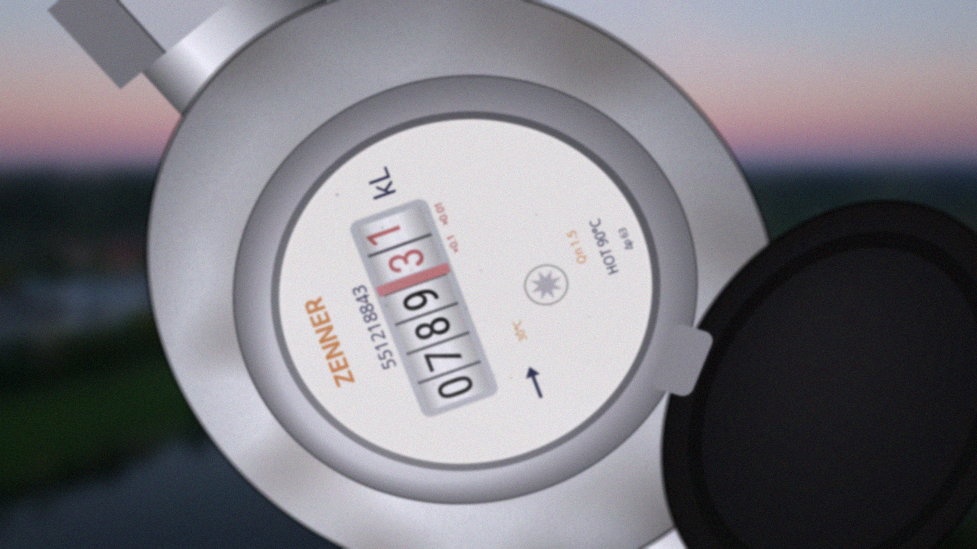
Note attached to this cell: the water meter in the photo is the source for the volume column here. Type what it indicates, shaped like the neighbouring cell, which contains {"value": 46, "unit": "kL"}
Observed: {"value": 789.31, "unit": "kL"}
